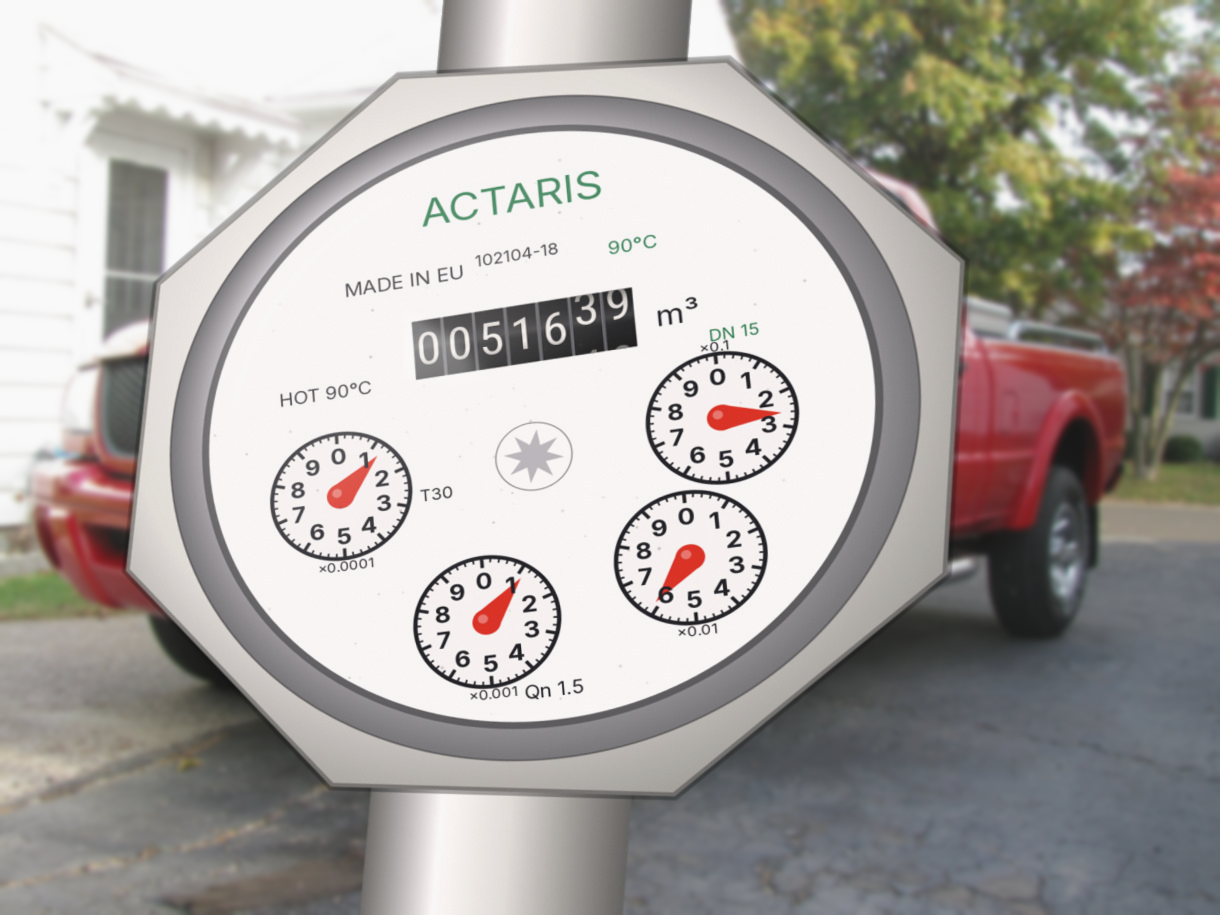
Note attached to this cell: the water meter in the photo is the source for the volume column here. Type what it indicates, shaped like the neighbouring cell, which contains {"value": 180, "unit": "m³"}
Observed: {"value": 51639.2611, "unit": "m³"}
